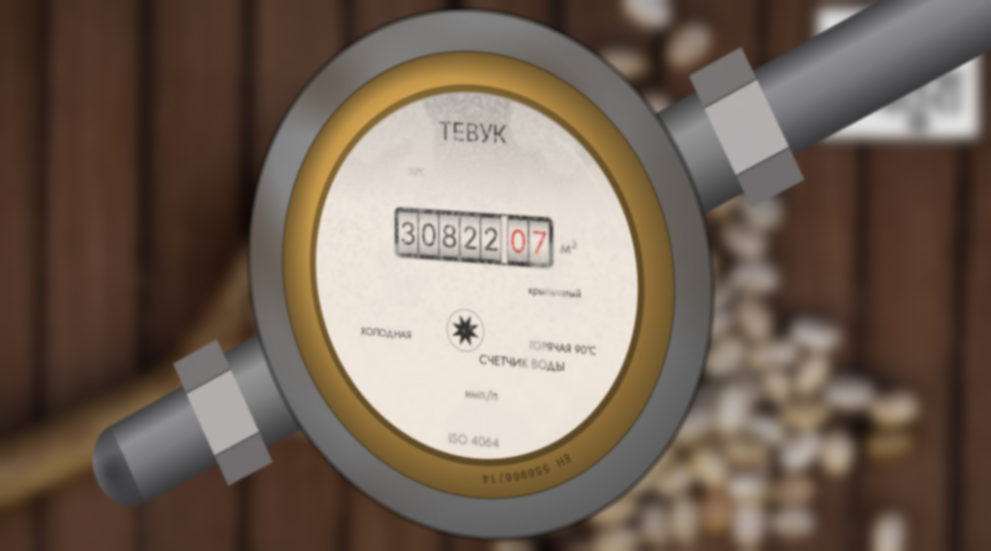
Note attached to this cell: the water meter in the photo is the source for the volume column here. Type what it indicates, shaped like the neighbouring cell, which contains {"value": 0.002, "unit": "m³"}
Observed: {"value": 30822.07, "unit": "m³"}
